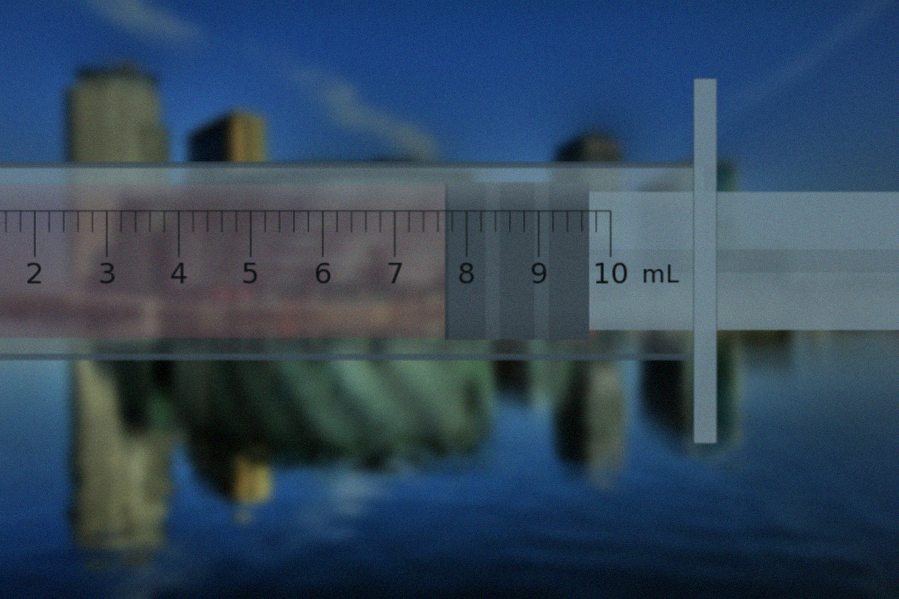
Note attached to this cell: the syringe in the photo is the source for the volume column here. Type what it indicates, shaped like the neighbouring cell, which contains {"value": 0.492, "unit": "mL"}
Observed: {"value": 7.7, "unit": "mL"}
